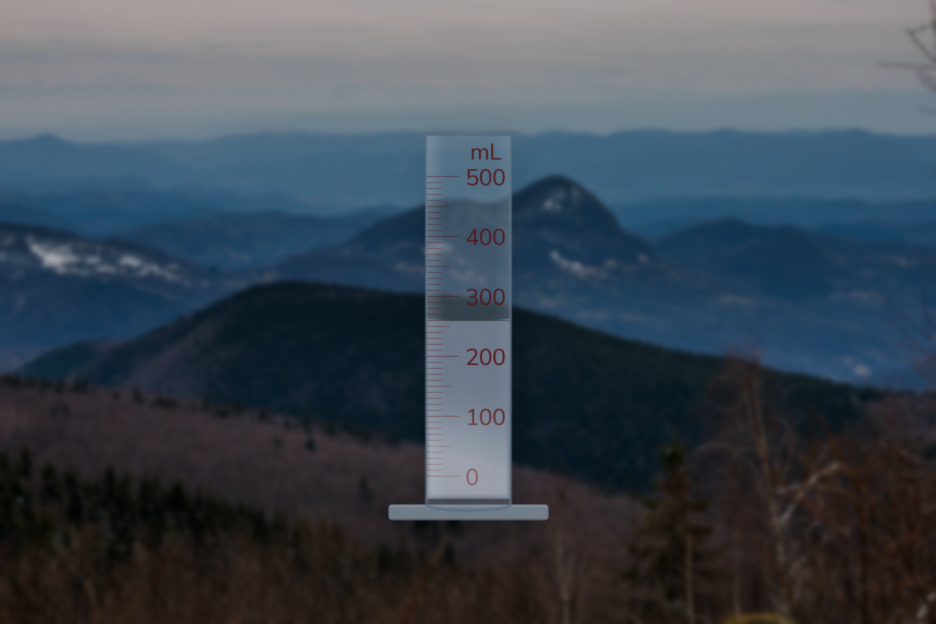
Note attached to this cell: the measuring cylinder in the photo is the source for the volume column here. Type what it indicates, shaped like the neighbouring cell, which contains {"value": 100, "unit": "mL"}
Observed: {"value": 260, "unit": "mL"}
